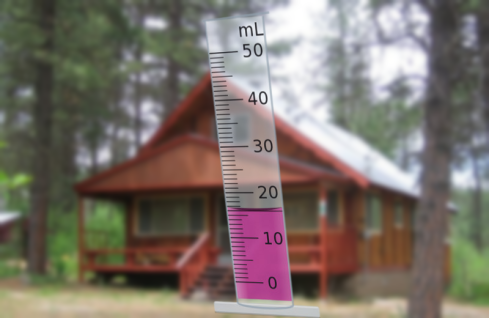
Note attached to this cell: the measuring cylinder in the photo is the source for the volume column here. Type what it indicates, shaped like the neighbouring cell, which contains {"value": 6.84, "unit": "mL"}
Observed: {"value": 16, "unit": "mL"}
